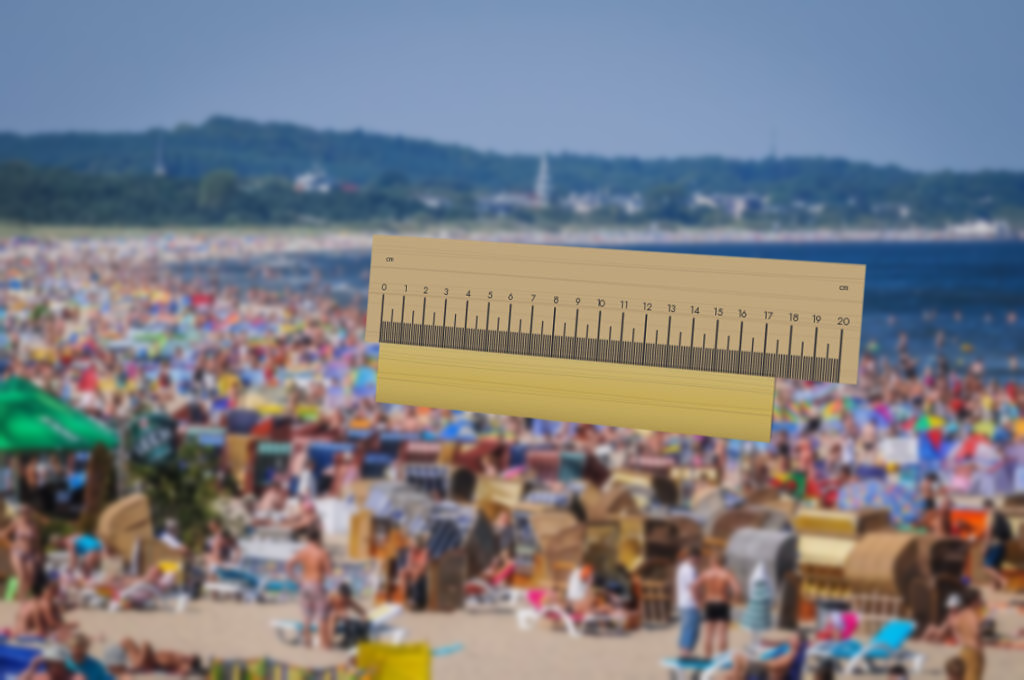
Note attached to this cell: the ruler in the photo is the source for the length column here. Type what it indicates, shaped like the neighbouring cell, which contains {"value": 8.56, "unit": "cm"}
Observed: {"value": 17.5, "unit": "cm"}
